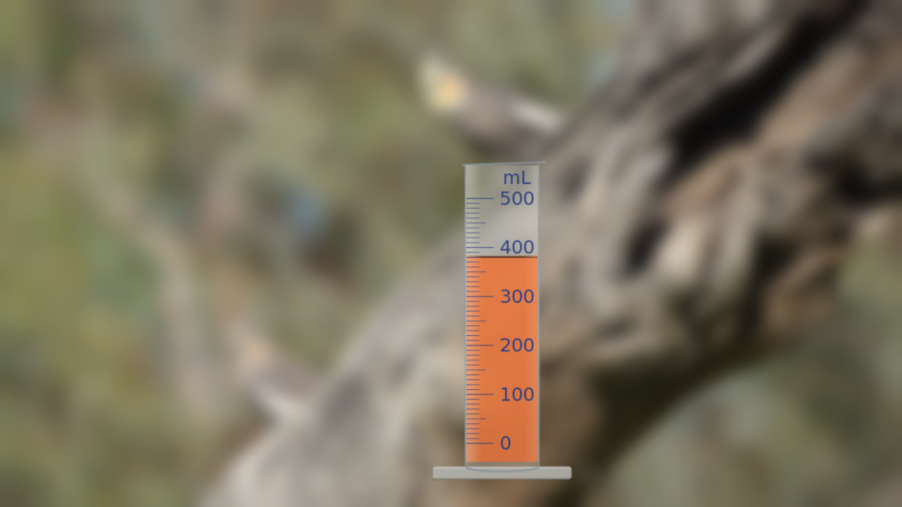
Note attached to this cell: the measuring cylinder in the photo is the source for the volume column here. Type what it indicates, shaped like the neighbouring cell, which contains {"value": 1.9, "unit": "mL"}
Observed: {"value": 380, "unit": "mL"}
